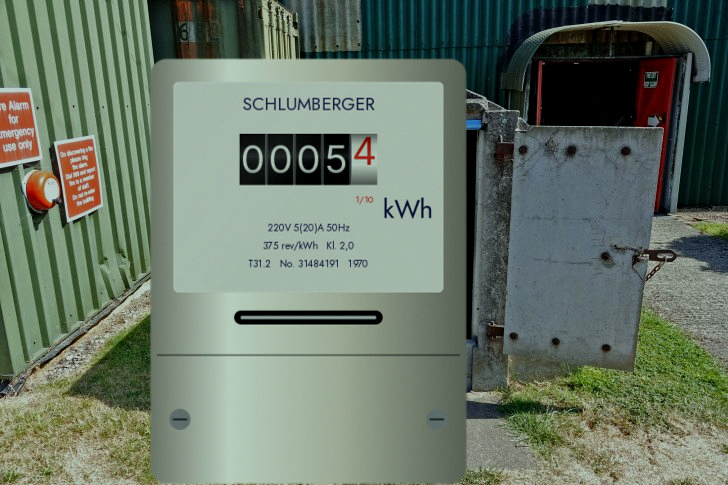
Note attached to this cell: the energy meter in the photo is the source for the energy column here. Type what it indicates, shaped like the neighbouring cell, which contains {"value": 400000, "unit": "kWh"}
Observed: {"value": 5.4, "unit": "kWh"}
